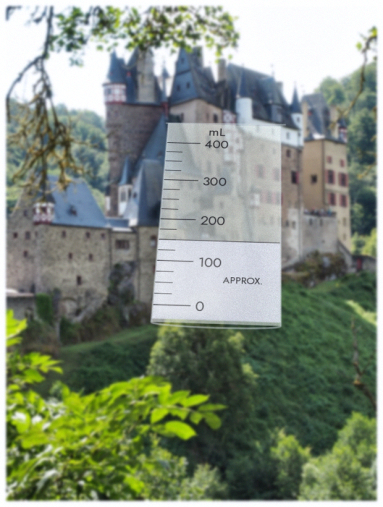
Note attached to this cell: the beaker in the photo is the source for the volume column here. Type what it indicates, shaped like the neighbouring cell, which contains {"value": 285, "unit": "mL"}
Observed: {"value": 150, "unit": "mL"}
